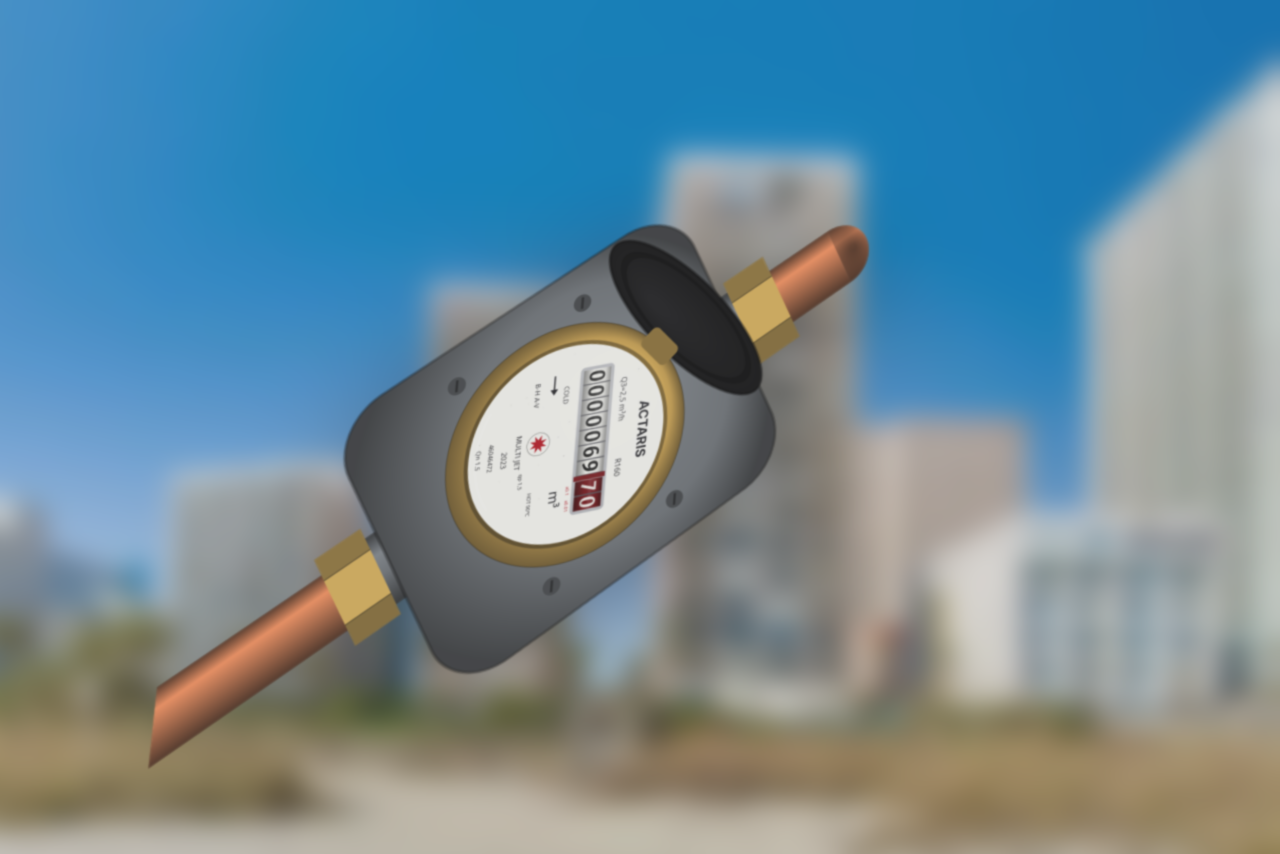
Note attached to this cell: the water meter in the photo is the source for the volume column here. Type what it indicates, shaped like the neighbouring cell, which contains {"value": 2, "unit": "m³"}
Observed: {"value": 69.70, "unit": "m³"}
